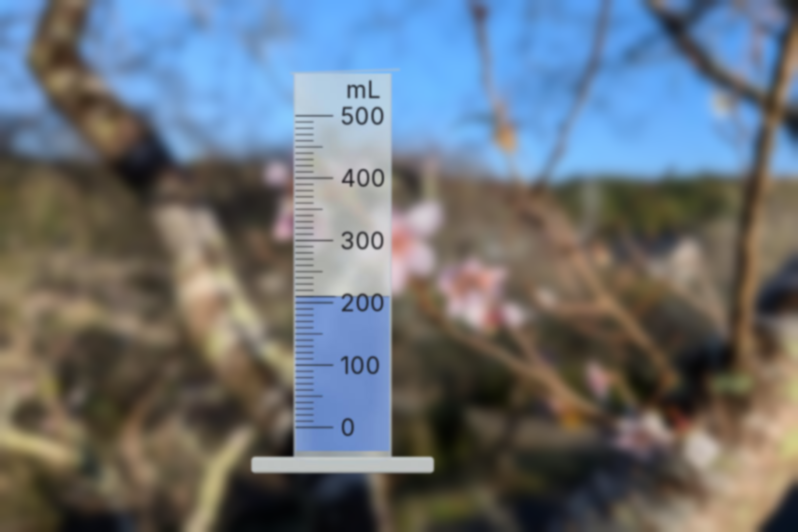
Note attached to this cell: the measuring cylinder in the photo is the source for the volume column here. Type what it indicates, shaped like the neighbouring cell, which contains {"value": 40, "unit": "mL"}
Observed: {"value": 210, "unit": "mL"}
